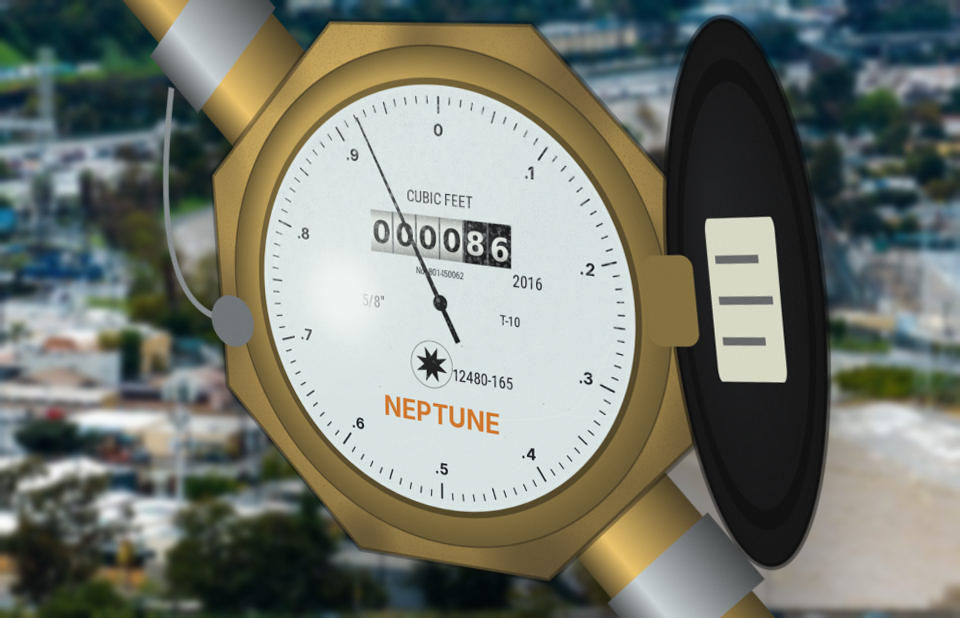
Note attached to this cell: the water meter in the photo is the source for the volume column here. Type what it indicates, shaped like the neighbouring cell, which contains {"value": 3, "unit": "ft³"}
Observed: {"value": 85.92, "unit": "ft³"}
